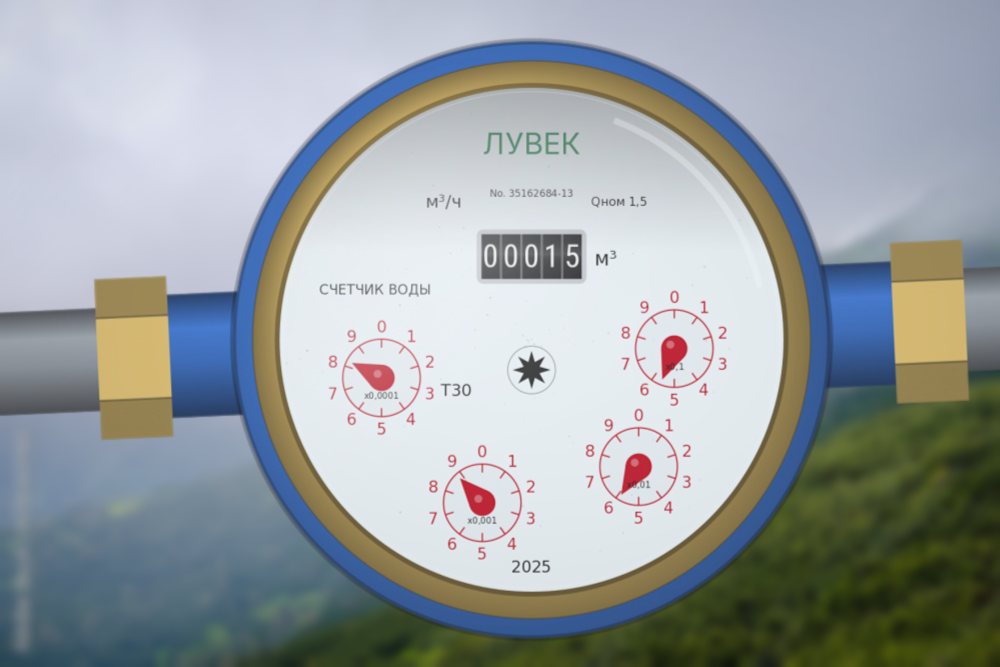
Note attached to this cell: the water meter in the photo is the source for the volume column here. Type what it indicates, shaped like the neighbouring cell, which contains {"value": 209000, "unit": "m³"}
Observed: {"value": 15.5588, "unit": "m³"}
